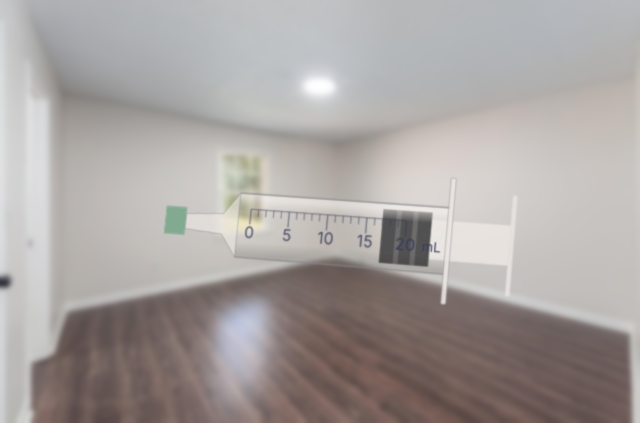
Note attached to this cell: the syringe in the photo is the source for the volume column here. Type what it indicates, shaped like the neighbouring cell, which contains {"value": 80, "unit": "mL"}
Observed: {"value": 17, "unit": "mL"}
